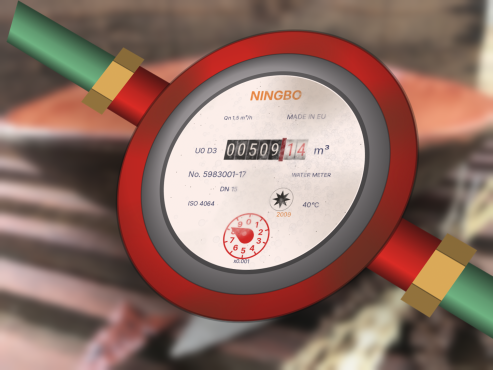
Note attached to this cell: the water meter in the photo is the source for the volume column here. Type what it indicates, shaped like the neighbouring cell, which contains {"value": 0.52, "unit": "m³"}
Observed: {"value": 509.148, "unit": "m³"}
